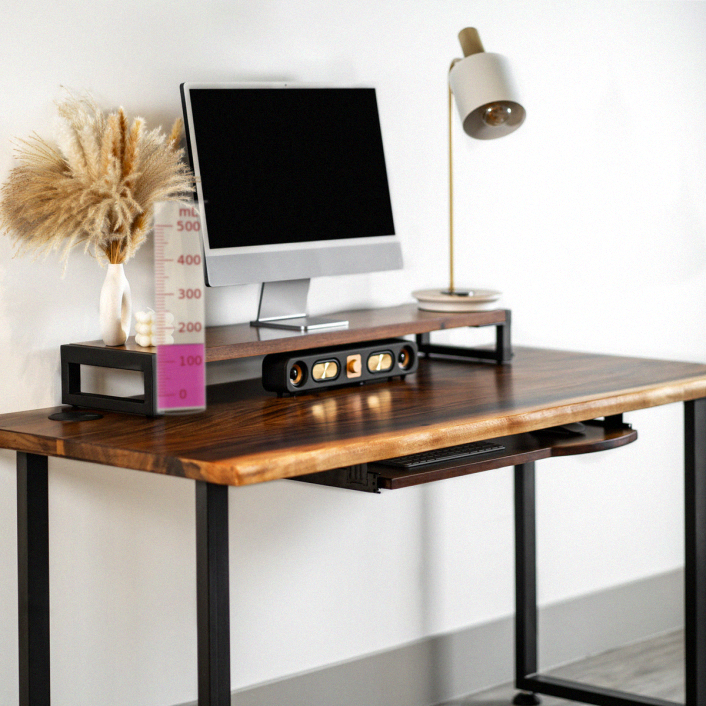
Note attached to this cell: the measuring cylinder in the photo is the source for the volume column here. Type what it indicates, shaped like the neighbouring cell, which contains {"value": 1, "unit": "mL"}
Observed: {"value": 150, "unit": "mL"}
